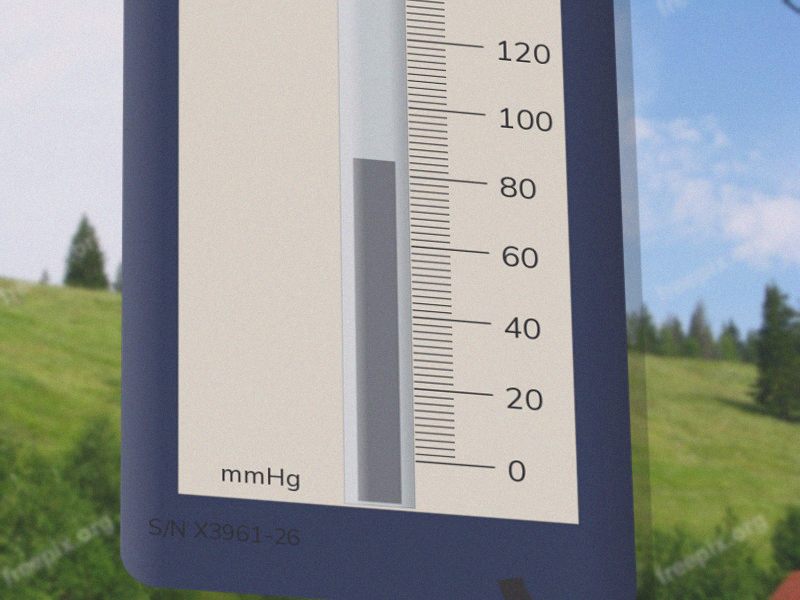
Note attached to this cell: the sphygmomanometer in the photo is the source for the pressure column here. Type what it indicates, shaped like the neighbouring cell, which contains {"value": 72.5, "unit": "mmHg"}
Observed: {"value": 84, "unit": "mmHg"}
